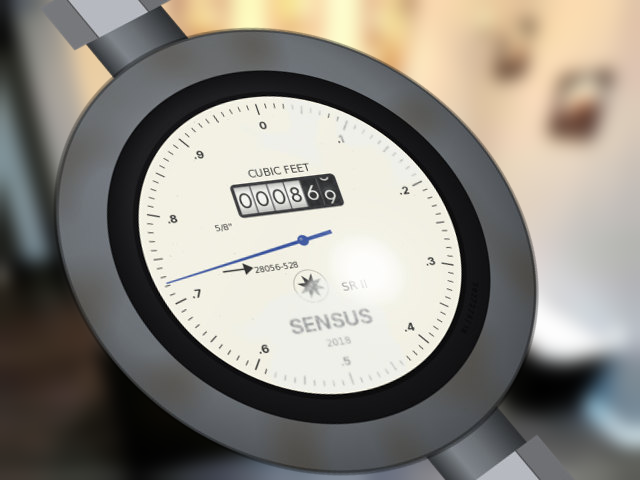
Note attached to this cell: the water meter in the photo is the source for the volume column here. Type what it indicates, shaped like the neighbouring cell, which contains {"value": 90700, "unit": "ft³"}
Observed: {"value": 868.72, "unit": "ft³"}
